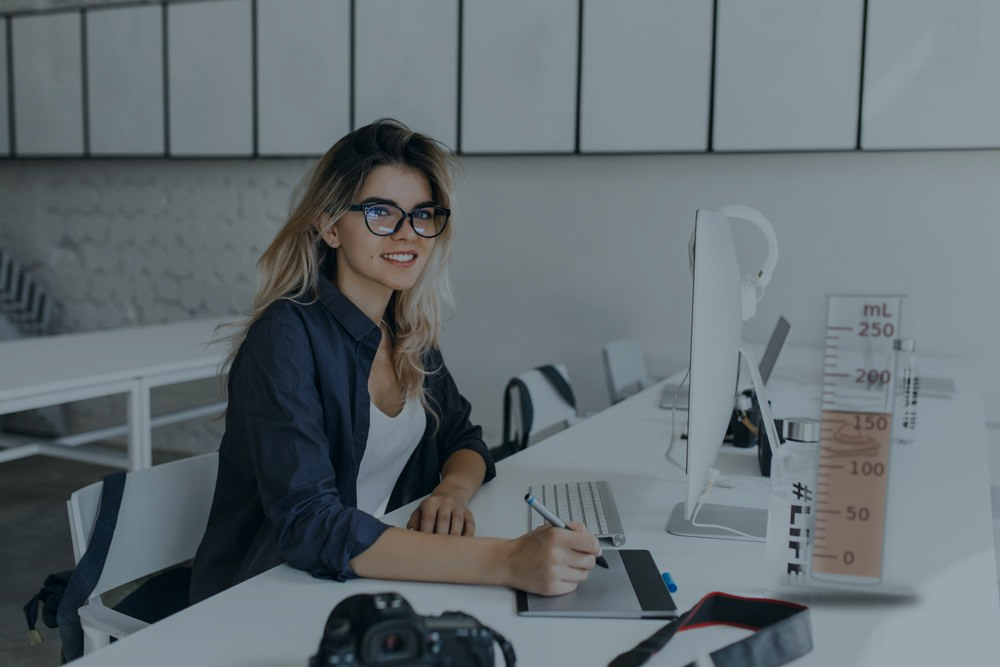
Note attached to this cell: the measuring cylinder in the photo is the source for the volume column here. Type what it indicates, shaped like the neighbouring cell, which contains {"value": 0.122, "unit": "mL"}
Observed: {"value": 160, "unit": "mL"}
